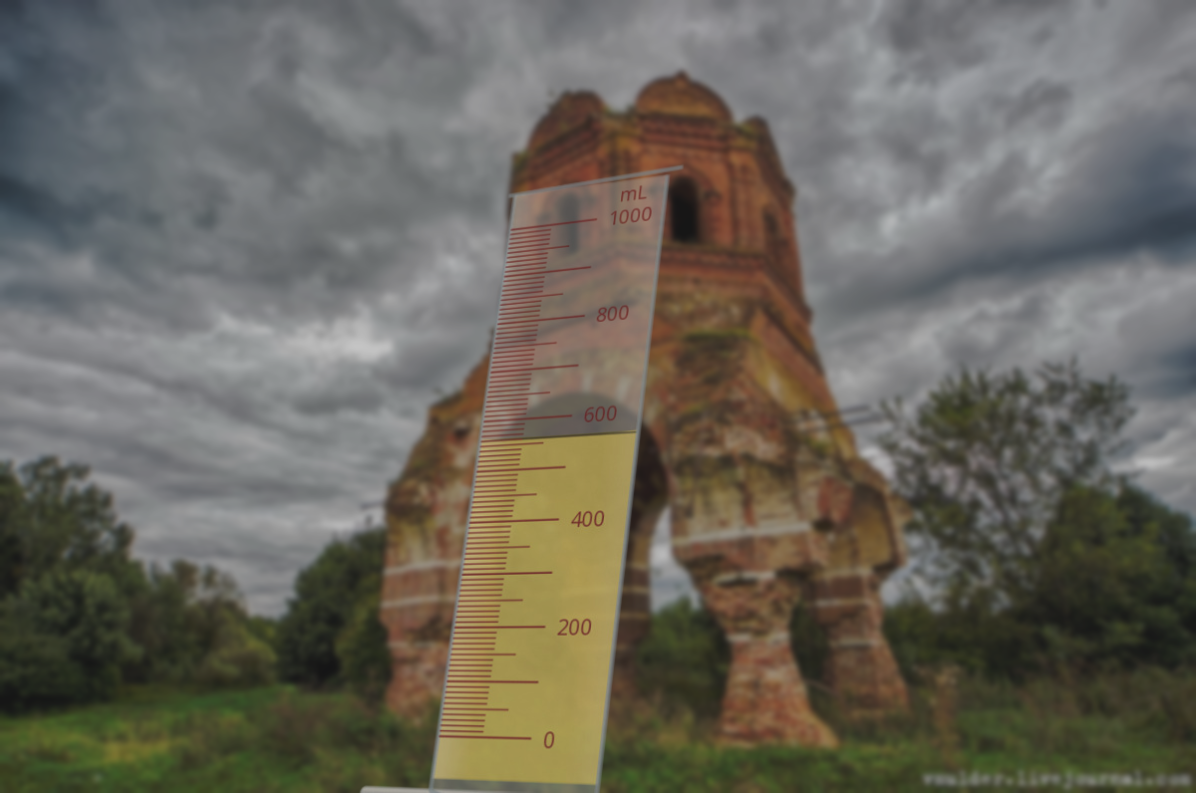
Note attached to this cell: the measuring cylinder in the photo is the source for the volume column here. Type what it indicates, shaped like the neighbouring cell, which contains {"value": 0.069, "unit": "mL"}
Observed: {"value": 560, "unit": "mL"}
